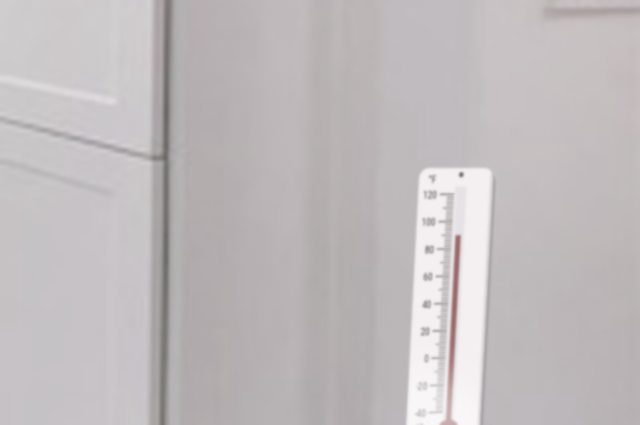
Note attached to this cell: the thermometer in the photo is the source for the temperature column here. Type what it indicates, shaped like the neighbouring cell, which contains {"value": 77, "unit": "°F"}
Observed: {"value": 90, "unit": "°F"}
